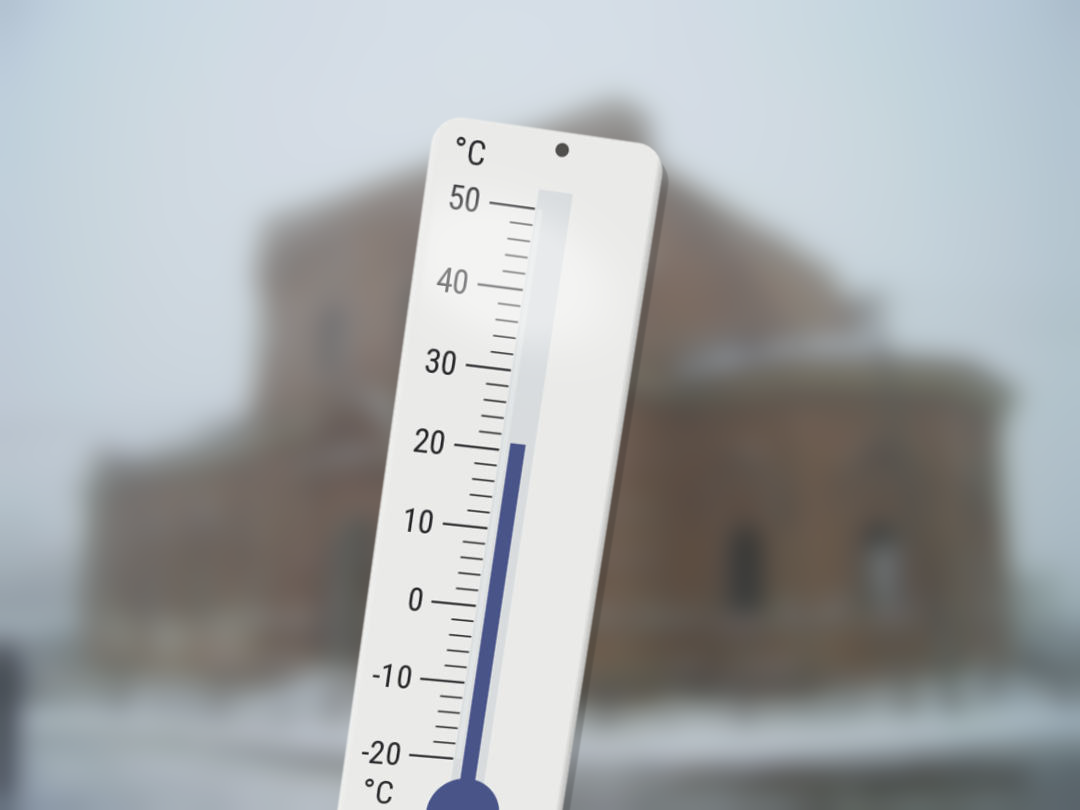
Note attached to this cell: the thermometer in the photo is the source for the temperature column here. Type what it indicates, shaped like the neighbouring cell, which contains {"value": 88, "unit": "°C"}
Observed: {"value": 21, "unit": "°C"}
